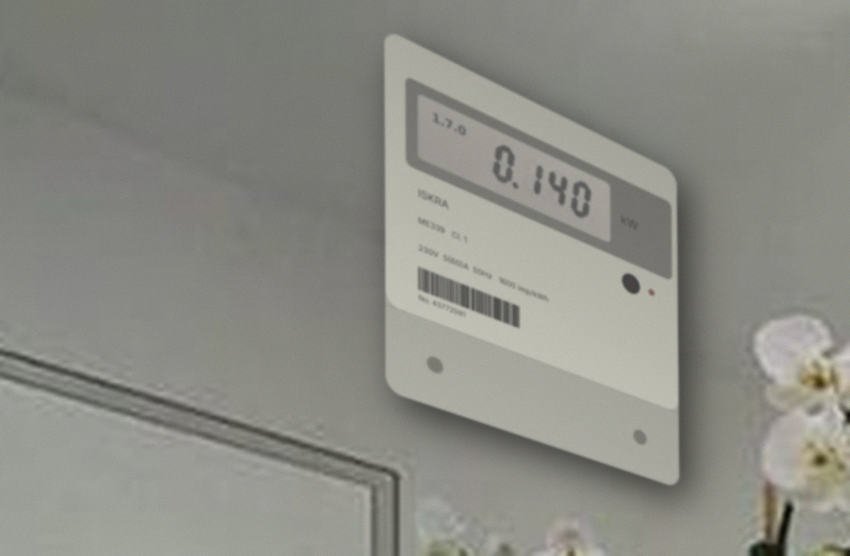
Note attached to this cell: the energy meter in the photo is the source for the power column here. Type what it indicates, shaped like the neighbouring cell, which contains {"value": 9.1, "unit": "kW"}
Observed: {"value": 0.140, "unit": "kW"}
